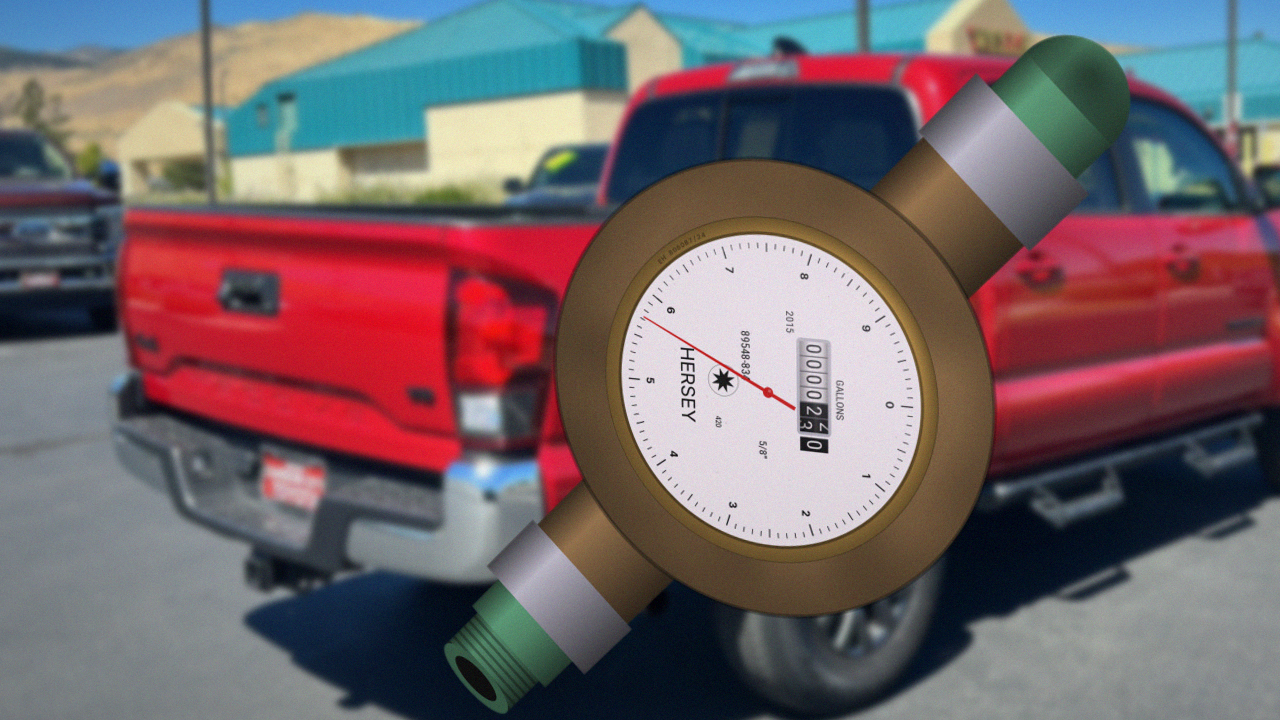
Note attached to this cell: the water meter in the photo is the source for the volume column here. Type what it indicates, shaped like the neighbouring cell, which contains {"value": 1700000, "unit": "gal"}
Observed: {"value": 225.7, "unit": "gal"}
